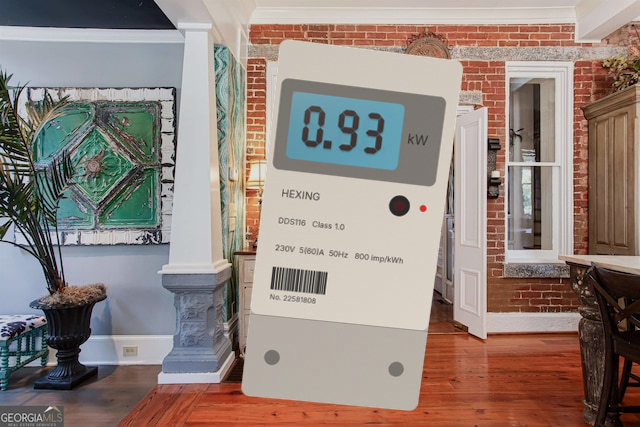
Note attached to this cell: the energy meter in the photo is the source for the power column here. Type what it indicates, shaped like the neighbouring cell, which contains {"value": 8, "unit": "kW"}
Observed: {"value": 0.93, "unit": "kW"}
